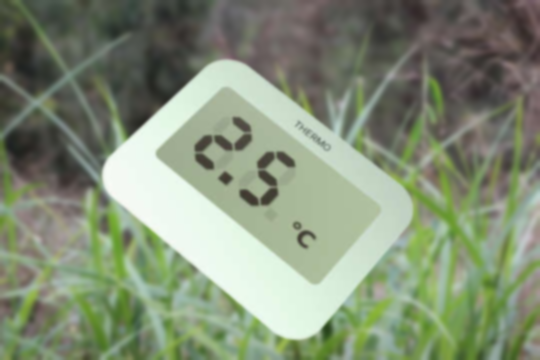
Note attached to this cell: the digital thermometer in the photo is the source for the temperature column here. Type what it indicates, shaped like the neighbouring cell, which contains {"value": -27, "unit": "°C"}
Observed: {"value": 2.5, "unit": "°C"}
